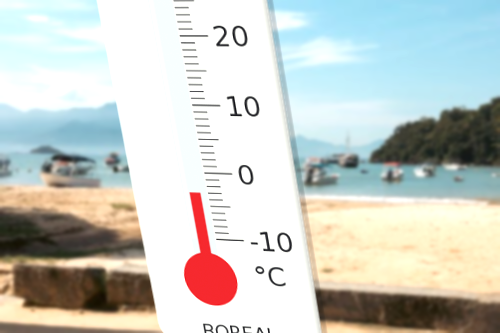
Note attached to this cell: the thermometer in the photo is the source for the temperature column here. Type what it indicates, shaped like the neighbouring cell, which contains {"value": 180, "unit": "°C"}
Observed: {"value": -3, "unit": "°C"}
